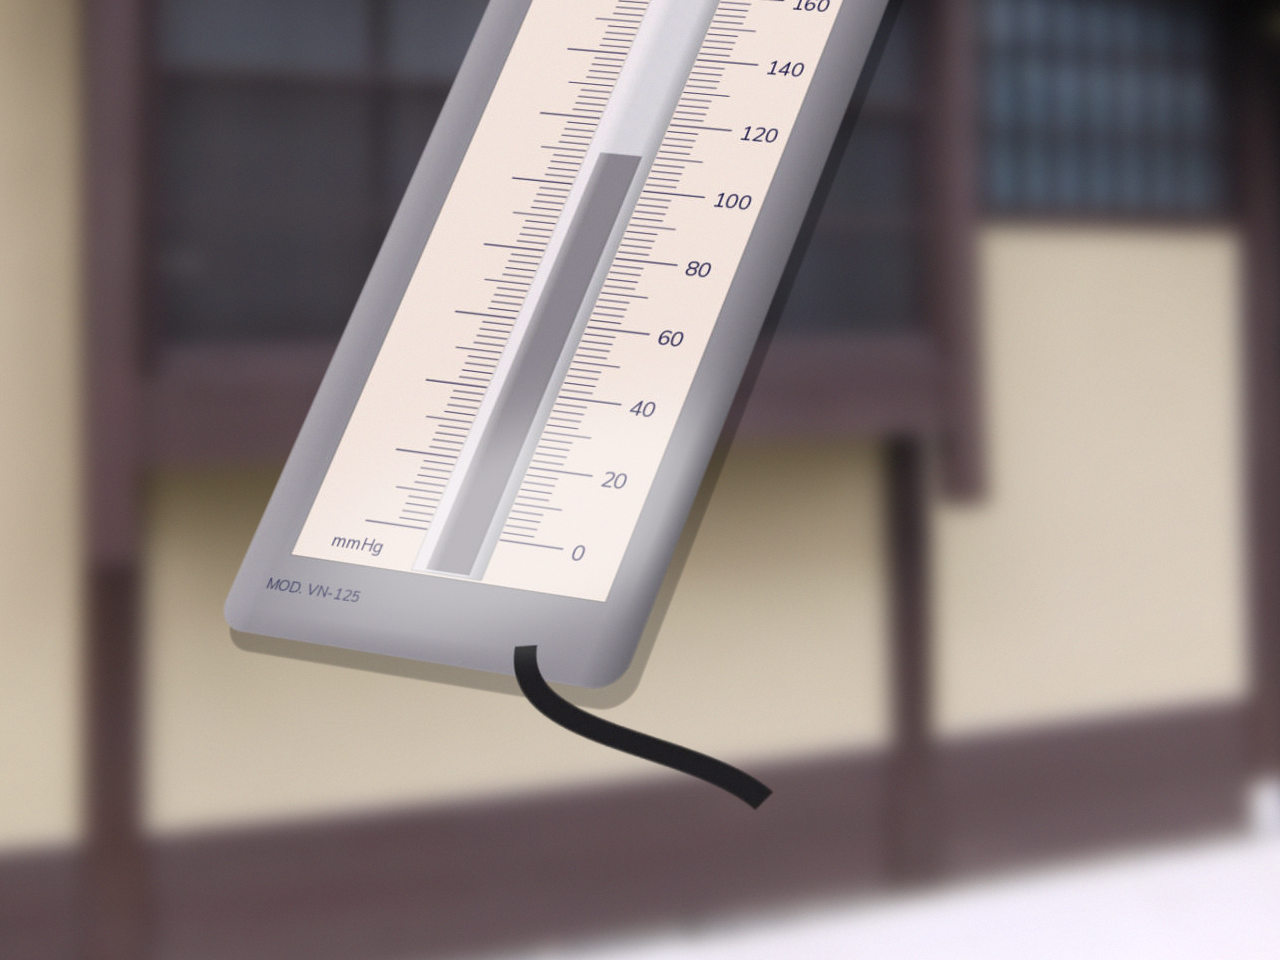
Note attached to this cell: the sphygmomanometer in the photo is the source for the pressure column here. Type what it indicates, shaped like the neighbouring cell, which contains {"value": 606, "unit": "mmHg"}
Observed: {"value": 110, "unit": "mmHg"}
